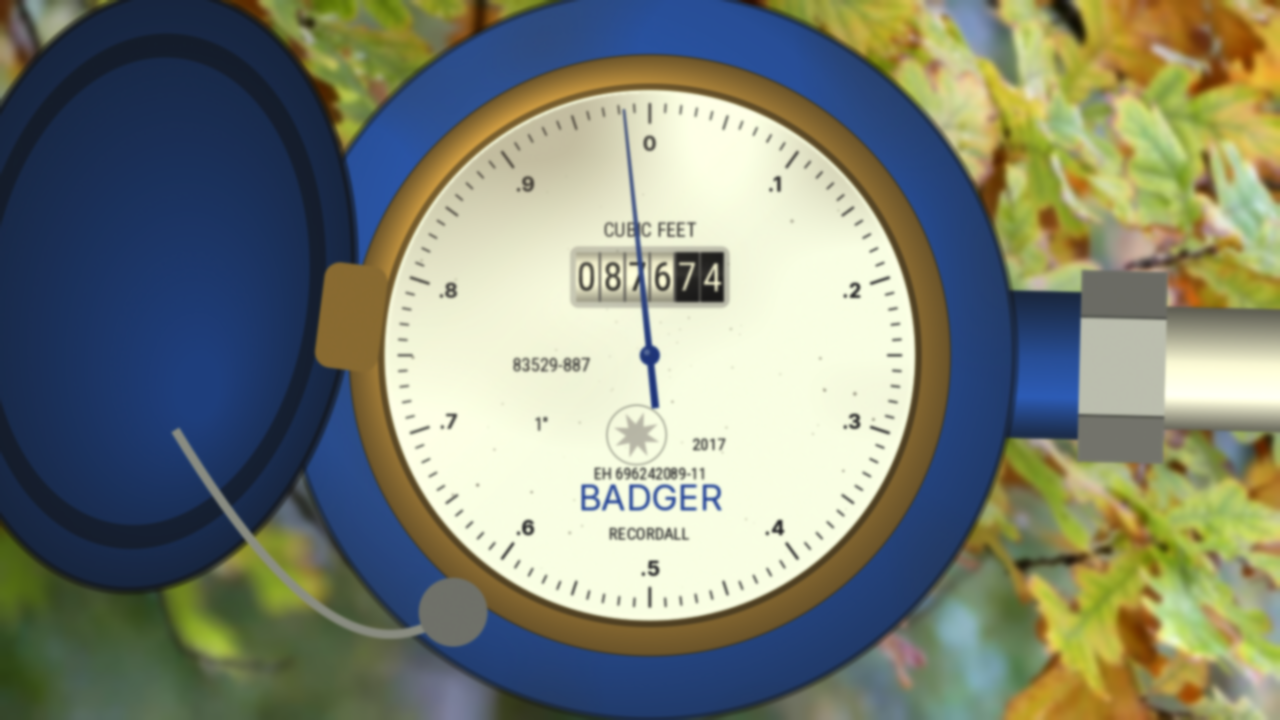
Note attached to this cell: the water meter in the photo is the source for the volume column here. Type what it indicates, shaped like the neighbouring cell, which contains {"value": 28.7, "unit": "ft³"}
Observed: {"value": 87673.98, "unit": "ft³"}
